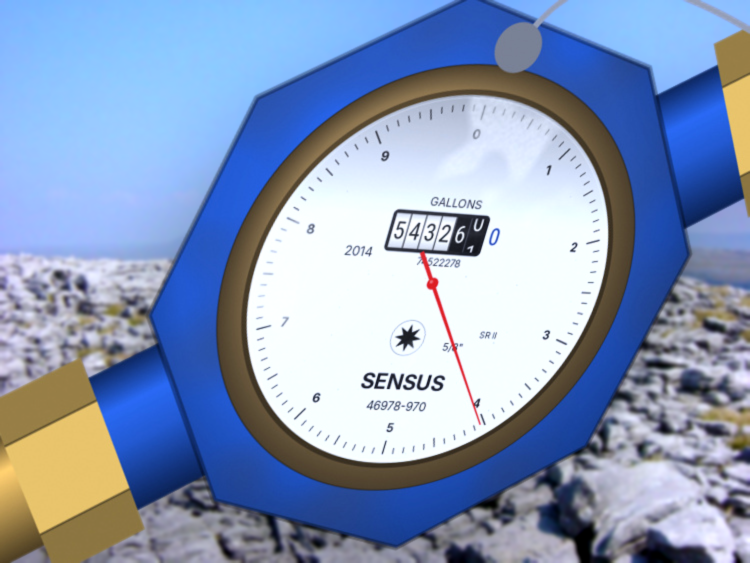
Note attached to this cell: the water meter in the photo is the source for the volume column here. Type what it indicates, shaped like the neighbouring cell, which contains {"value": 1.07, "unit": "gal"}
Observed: {"value": 5432604.0, "unit": "gal"}
